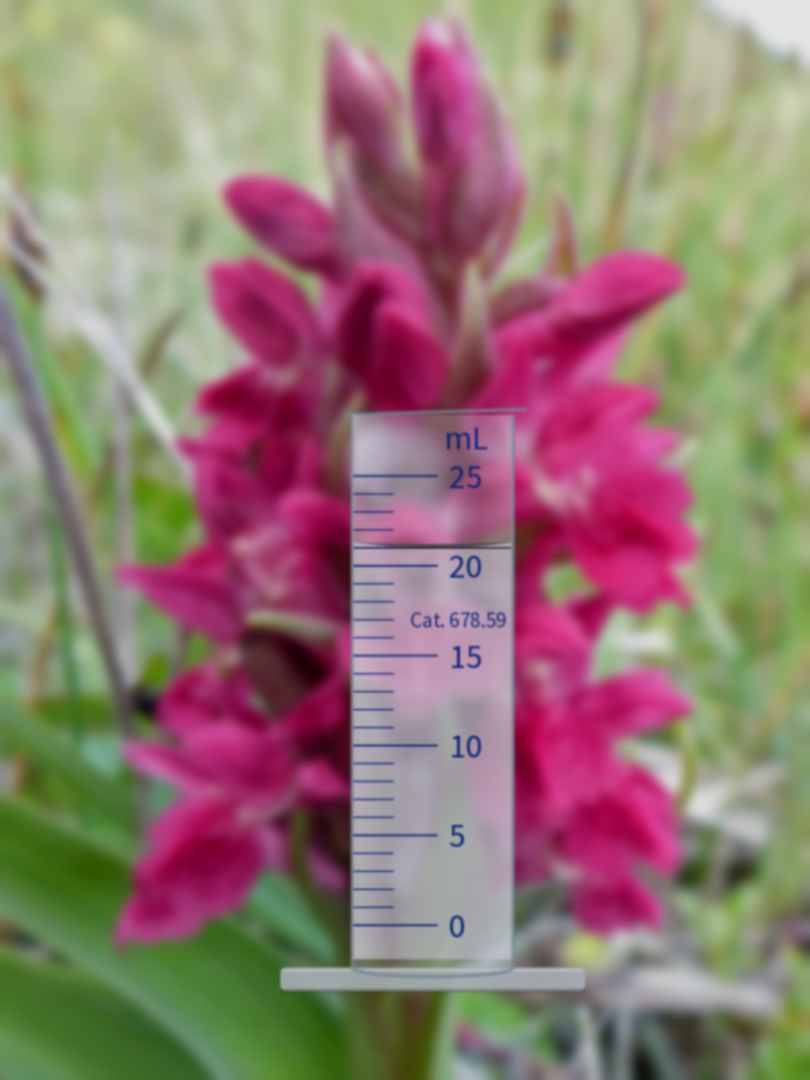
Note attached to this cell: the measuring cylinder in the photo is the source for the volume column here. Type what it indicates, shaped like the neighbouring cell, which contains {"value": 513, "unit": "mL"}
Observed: {"value": 21, "unit": "mL"}
